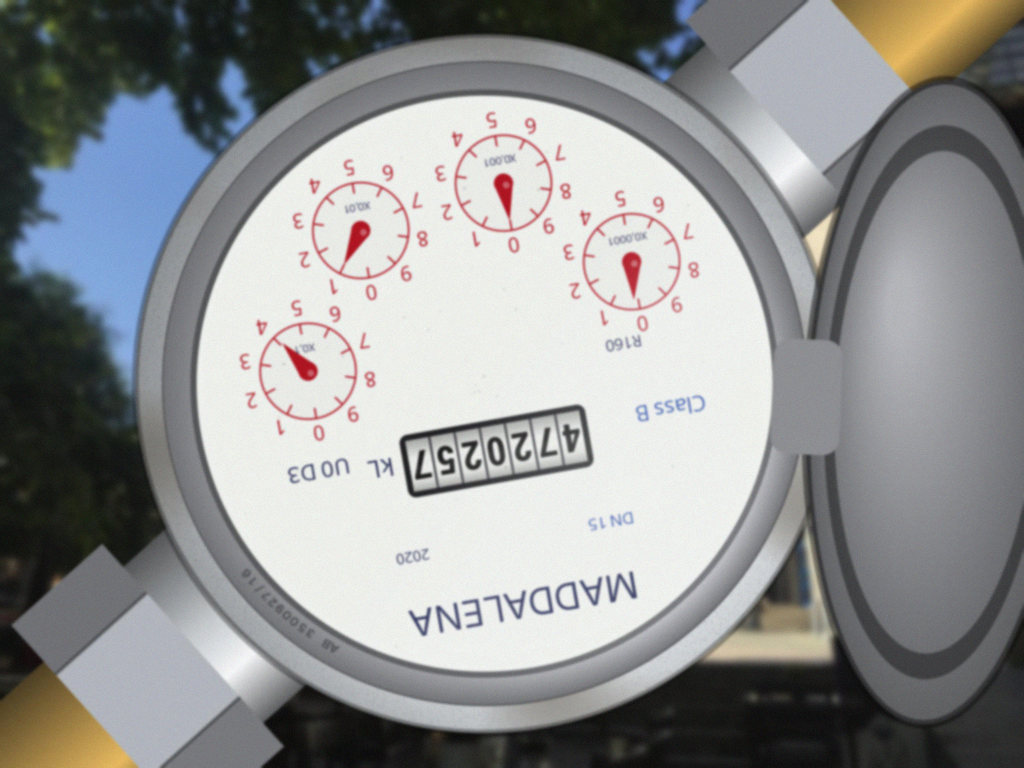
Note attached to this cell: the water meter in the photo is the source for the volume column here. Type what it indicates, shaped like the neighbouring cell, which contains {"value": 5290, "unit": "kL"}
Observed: {"value": 4720257.4100, "unit": "kL"}
